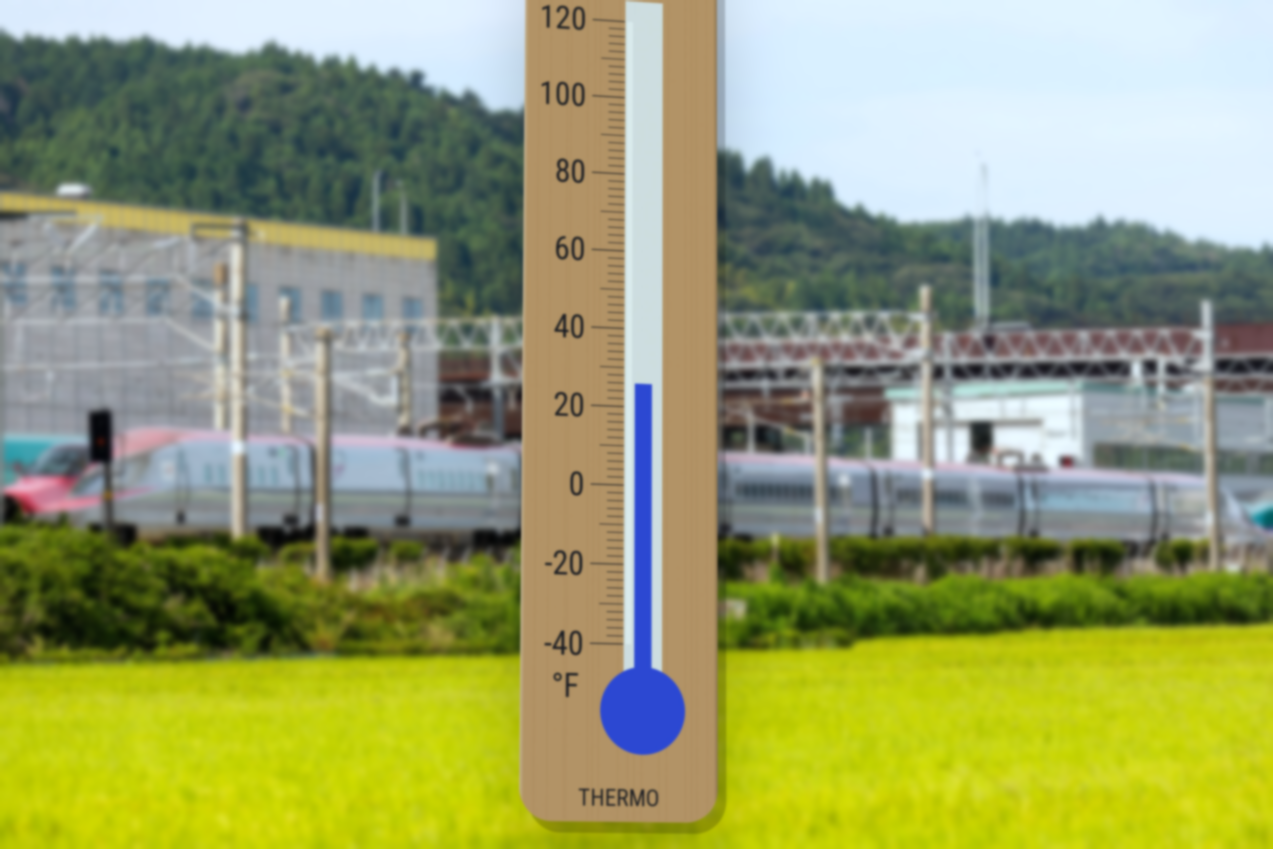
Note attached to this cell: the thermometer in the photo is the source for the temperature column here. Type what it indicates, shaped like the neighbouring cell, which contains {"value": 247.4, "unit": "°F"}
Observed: {"value": 26, "unit": "°F"}
